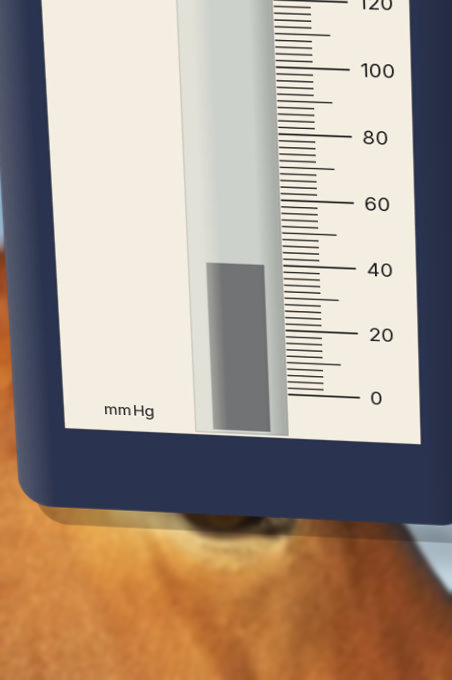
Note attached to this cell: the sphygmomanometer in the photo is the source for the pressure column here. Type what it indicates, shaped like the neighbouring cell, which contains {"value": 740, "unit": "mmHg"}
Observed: {"value": 40, "unit": "mmHg"}
